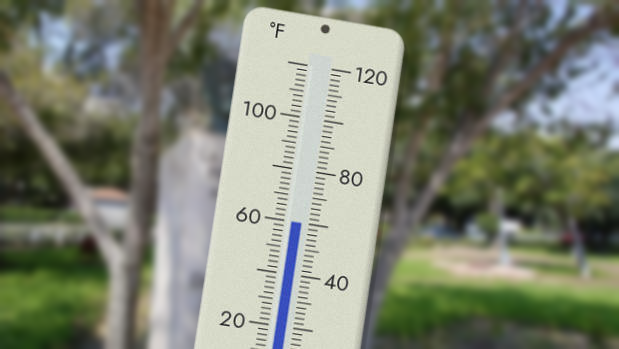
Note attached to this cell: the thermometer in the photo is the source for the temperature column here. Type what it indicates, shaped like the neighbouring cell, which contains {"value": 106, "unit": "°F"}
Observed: {"value": 60, "unit": "°F"}
